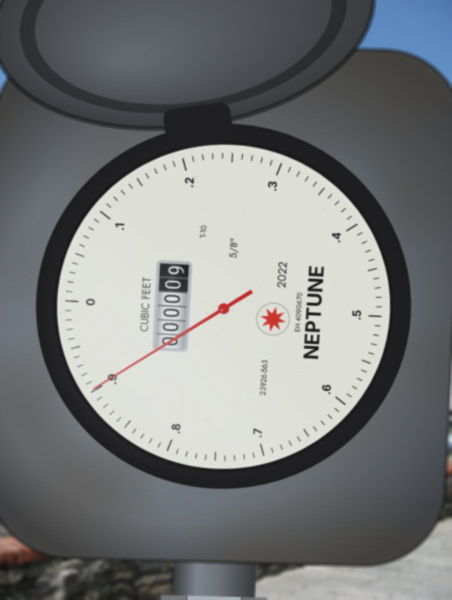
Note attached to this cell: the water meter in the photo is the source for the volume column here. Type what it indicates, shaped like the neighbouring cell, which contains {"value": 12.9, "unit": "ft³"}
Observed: {"value": 8.90, "unit": "ft³"}
